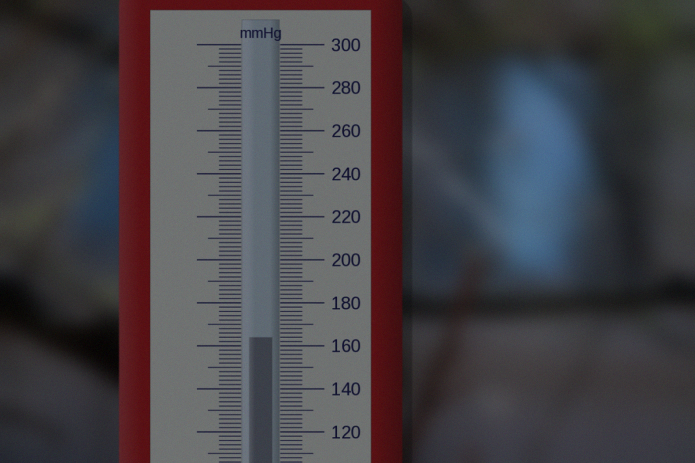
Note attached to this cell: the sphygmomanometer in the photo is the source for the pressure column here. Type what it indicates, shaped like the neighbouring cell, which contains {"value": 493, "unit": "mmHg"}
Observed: {"value": 164, "unit": "mmHg"}
